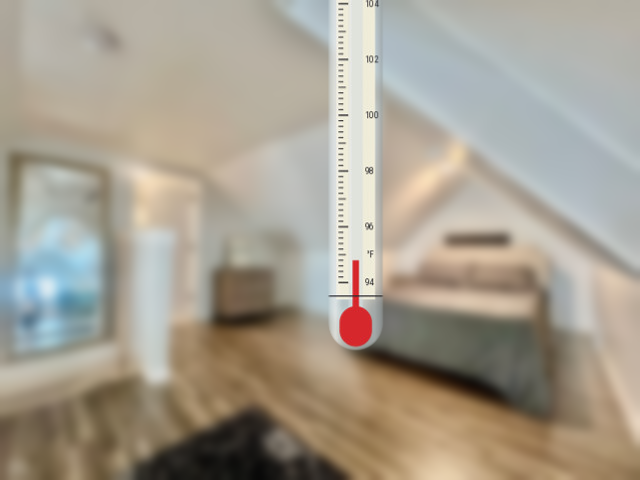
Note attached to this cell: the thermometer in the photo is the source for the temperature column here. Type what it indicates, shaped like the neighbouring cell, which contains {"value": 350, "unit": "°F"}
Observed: {"value": 94.8, "unit": "°F"}
